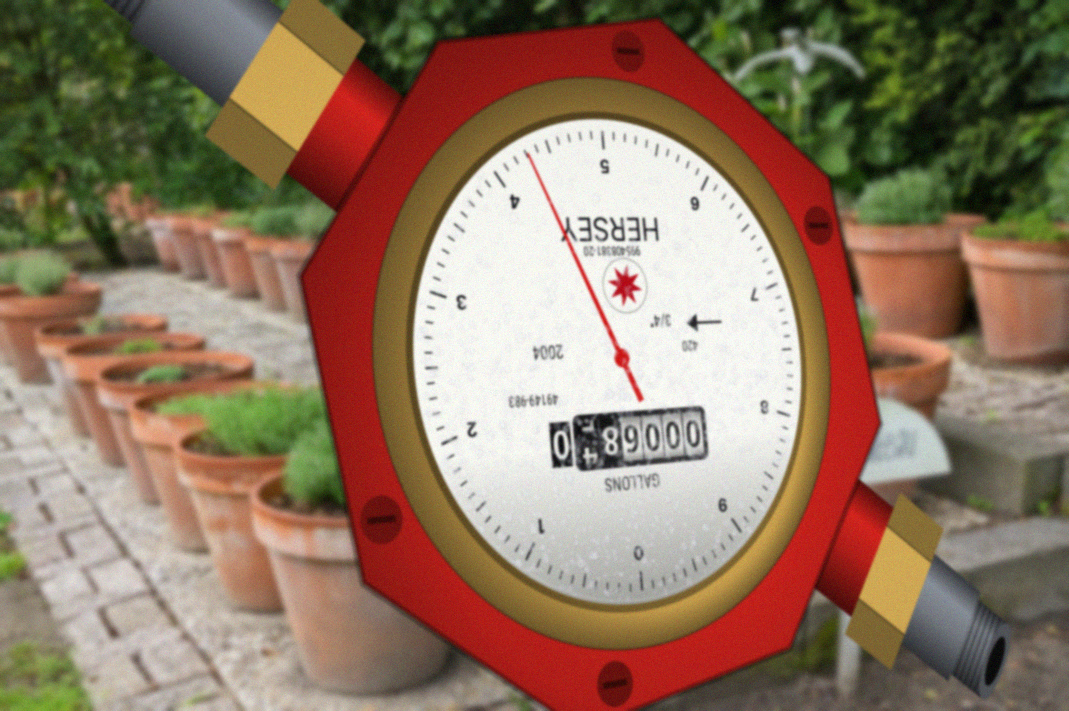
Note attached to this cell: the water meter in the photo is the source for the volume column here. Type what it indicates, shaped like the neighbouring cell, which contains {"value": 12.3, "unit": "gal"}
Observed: {"value": 6844.3, "unit": "gal"}
